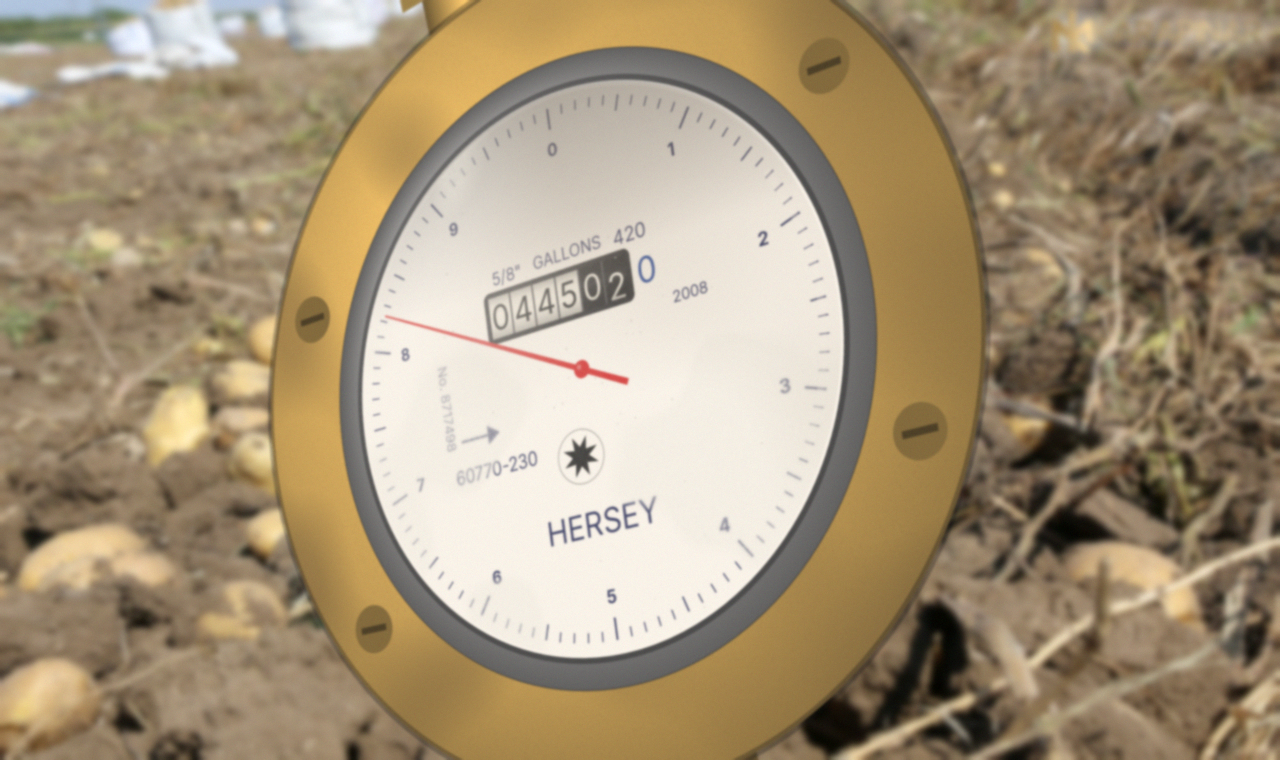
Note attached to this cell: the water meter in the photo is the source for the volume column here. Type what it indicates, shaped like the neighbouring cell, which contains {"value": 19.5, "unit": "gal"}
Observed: {"value": 445018.2, "unit": "gal"}
